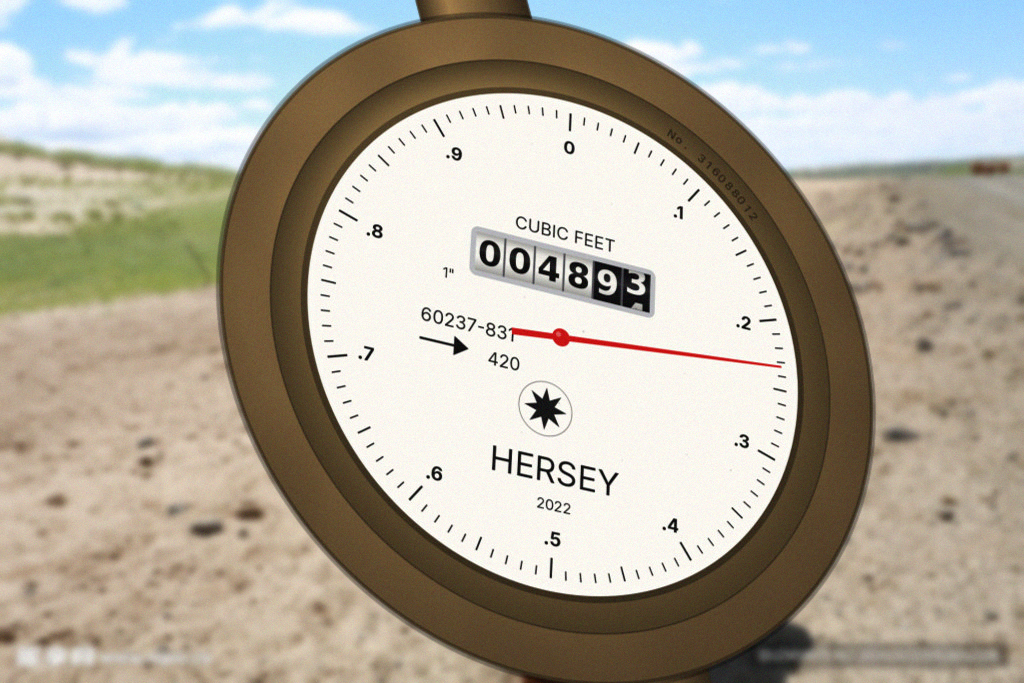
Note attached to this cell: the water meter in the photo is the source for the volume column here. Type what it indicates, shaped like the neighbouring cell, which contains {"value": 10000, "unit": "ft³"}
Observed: {"value": 4893.23, "unit": "ft³"}
